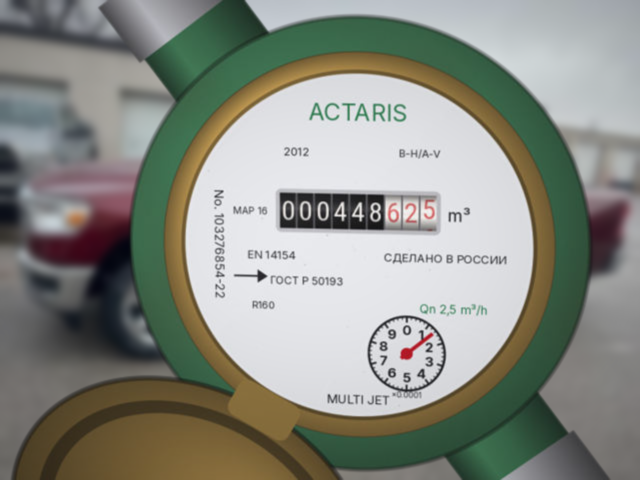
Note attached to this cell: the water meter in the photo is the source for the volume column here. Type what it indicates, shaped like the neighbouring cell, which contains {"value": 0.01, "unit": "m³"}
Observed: {"value": 448.6251, "unit": "m³"}
